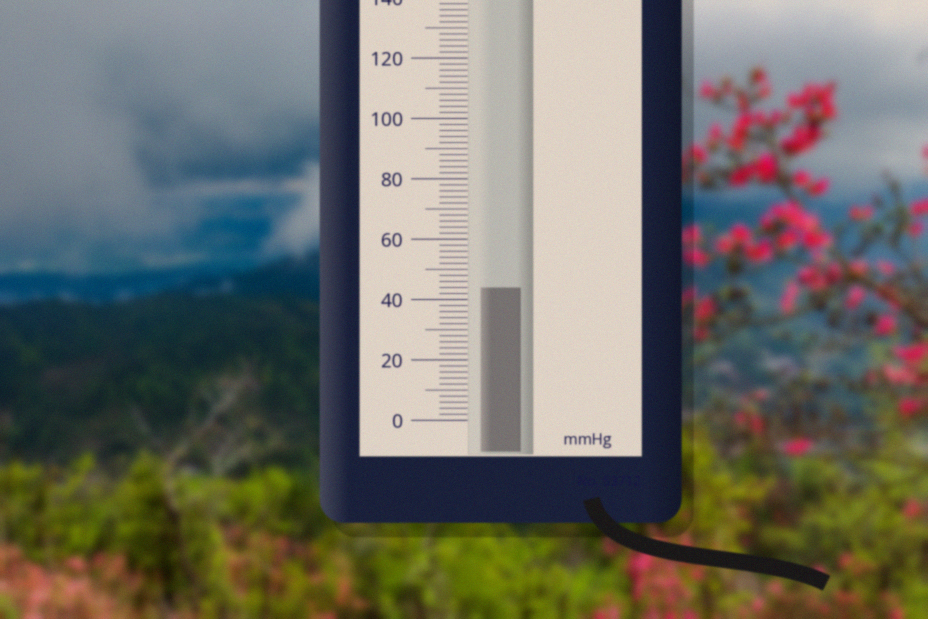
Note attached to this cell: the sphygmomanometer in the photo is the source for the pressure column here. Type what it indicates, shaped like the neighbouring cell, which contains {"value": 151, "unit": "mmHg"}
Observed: {"value": 44, "unit": "mmHg"}
